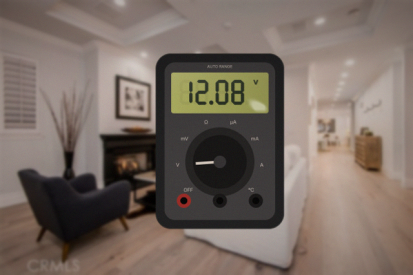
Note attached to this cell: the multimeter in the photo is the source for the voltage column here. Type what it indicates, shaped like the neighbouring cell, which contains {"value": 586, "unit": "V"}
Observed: {"value": 12.08, "unit": "V"}
